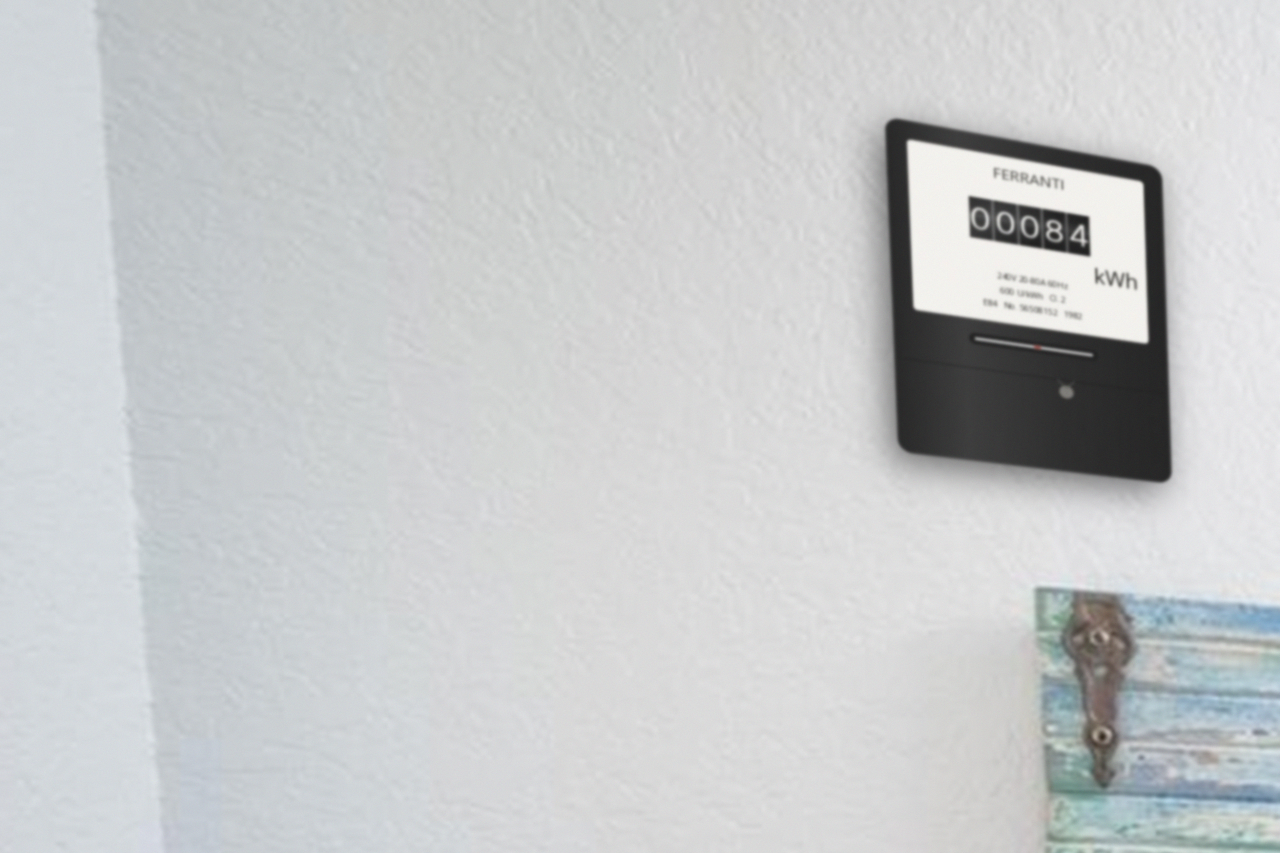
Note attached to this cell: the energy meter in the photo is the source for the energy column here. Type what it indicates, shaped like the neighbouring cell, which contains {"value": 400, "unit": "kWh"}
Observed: {"value": 84, "unit": "kWh"}
